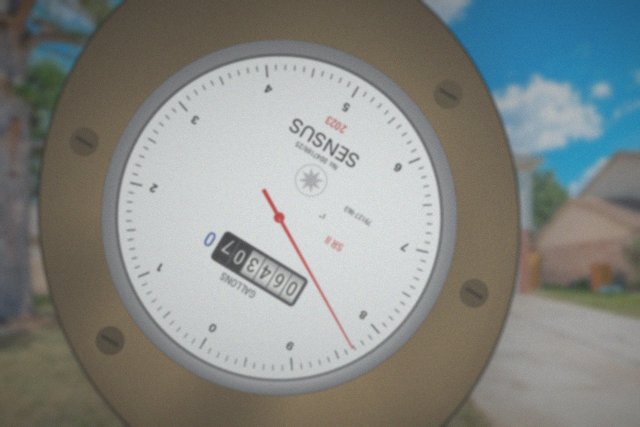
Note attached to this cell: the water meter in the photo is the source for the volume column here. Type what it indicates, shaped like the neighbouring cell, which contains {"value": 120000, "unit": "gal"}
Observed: {"value": 643068.3, "unit": "gal"}
